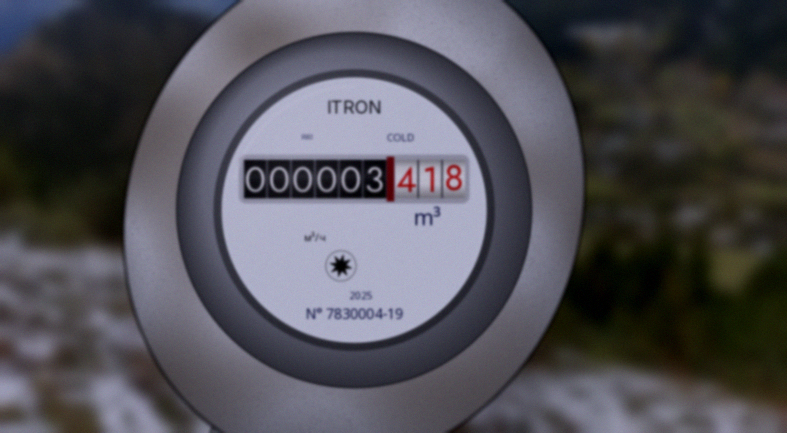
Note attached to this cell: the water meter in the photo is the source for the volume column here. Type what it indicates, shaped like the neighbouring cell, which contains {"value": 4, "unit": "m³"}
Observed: {"value": 3.418, "unit": "m³"}
